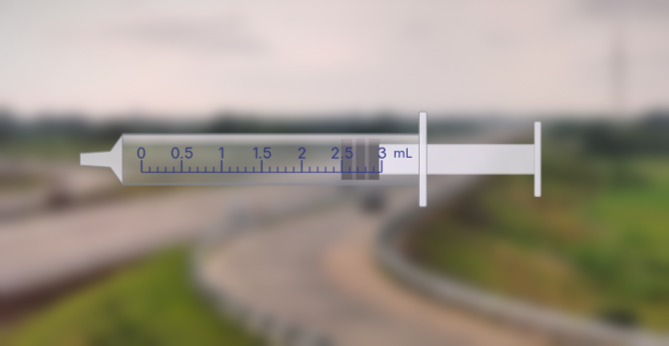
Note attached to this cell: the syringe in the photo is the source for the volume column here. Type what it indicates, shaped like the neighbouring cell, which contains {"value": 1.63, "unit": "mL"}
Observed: {"value": 2.5, "unit": "mL"}
